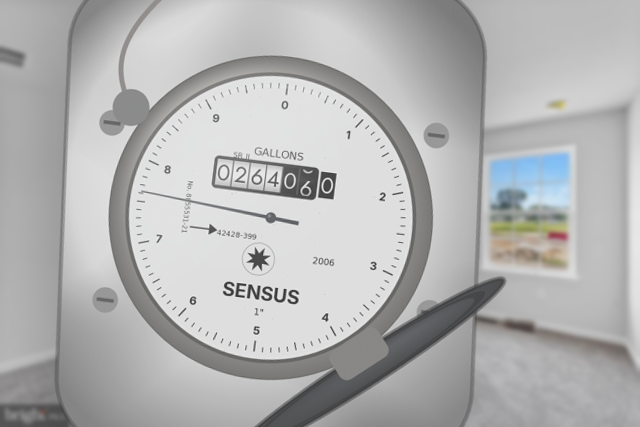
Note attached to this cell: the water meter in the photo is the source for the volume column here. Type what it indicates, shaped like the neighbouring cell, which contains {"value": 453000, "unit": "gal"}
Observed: {"value": 264057.6, "unit": "gal"}
